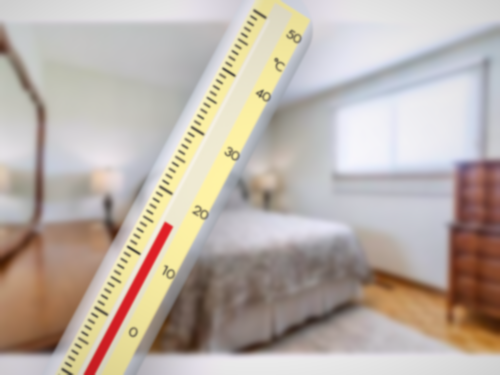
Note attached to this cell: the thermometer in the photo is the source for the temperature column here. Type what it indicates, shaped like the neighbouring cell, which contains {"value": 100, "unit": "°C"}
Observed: {"value": 16, "unit": "°C"}
